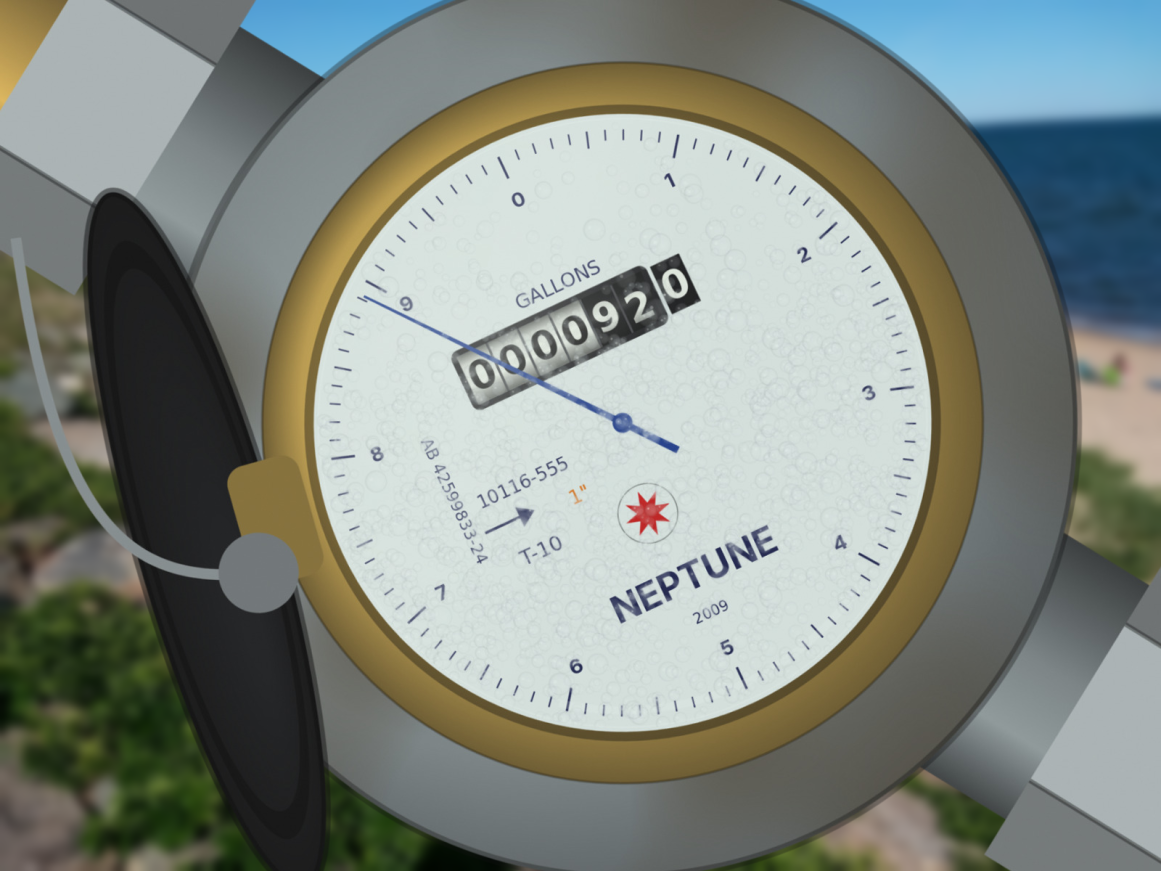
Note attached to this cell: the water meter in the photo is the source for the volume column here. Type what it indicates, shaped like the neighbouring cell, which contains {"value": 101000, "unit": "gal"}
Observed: {"value": 918.9, "unit": "gal"}
